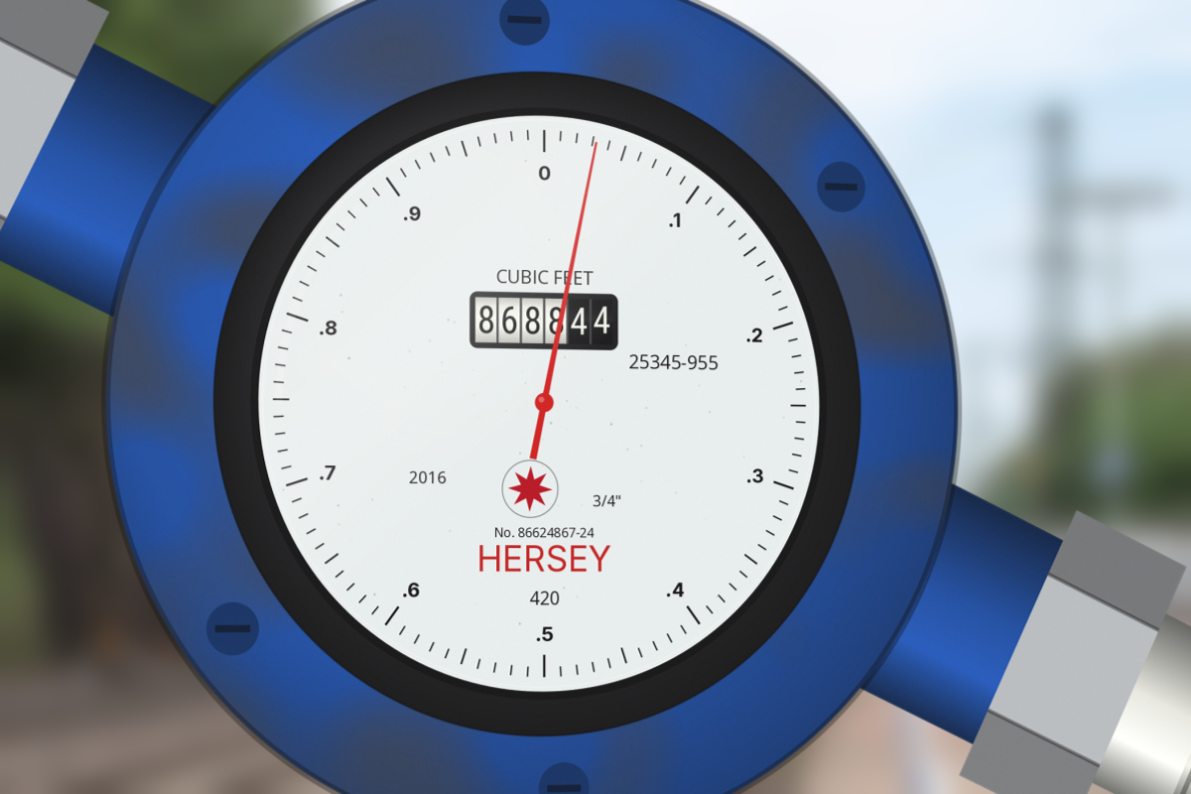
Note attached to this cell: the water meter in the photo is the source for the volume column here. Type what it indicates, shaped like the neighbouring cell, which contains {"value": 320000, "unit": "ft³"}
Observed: {"value": 868844.03, "unit": "ft³"}
